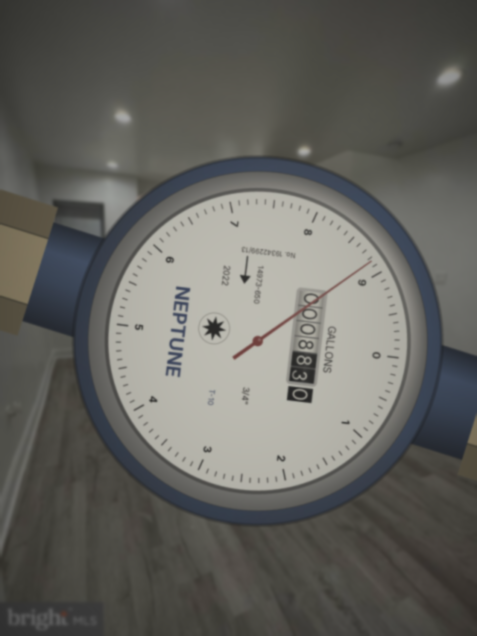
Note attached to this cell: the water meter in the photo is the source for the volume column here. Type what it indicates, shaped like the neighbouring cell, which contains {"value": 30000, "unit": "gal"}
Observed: {"value": 8828.8, "unit": "gal"}
